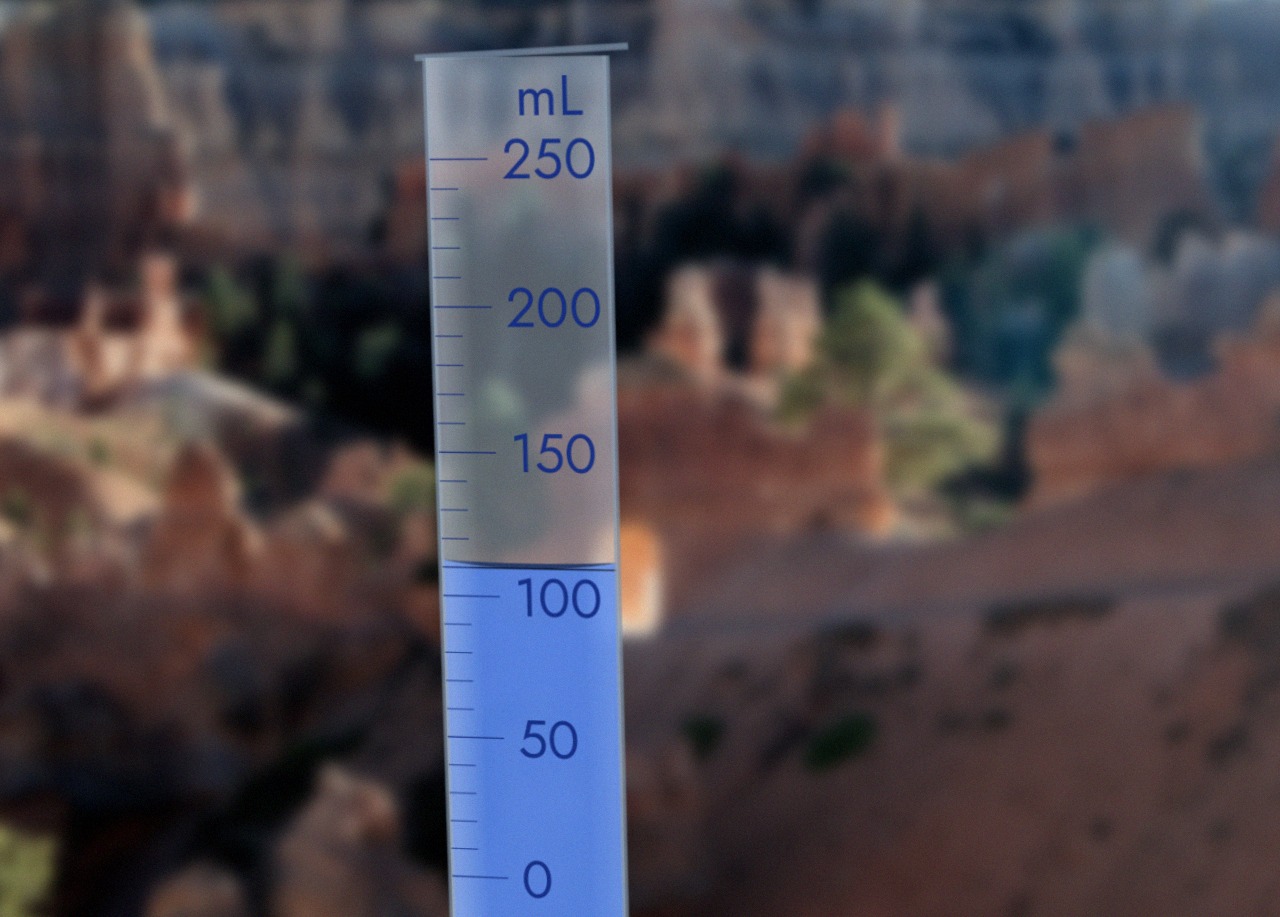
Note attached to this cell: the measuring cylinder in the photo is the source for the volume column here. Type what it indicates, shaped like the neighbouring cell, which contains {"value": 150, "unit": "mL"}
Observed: {"value": 110, "unit": "mL"}
